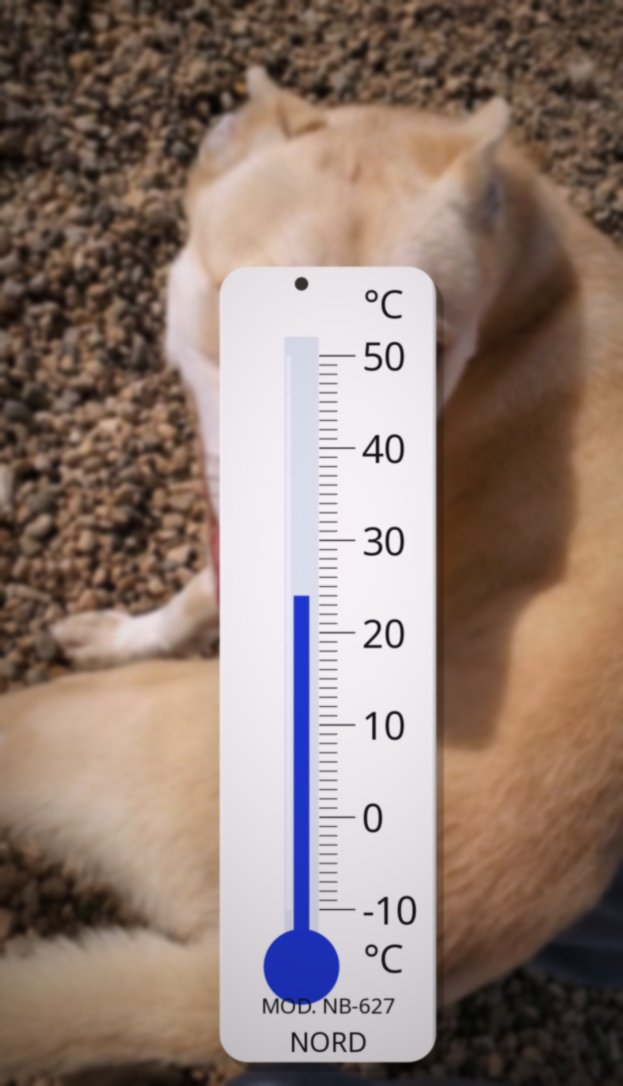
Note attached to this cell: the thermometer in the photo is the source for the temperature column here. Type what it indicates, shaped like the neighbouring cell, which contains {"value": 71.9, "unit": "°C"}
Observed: {"value": 24, "unit": "°C"}
